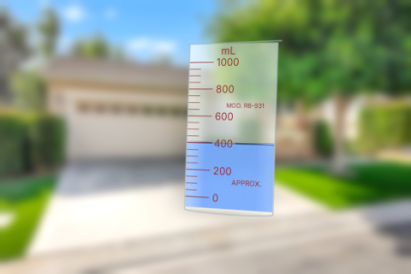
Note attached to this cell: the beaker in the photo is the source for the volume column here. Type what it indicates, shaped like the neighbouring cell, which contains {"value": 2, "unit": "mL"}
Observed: {"value": 400, "unit": "mL"}
